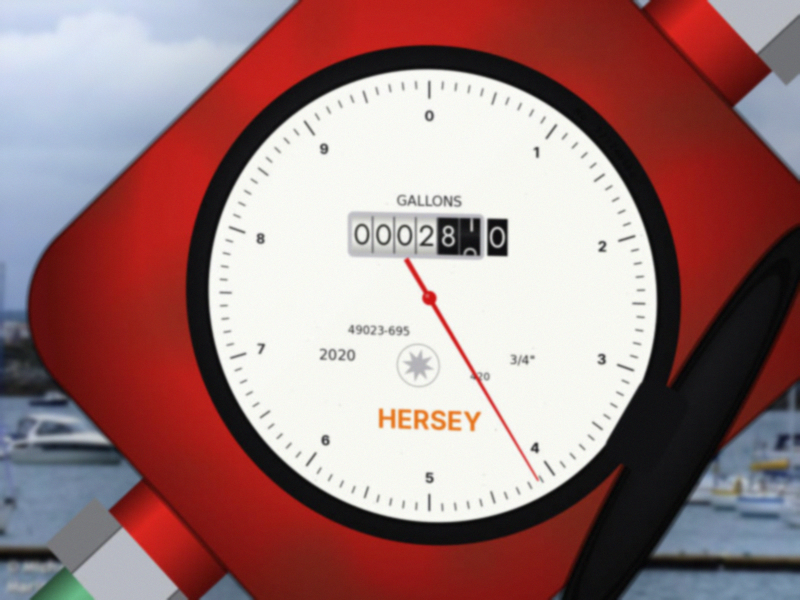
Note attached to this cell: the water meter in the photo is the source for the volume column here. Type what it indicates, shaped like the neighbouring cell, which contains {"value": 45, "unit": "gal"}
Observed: {"value": 2814.1, "unit": "gal"}
